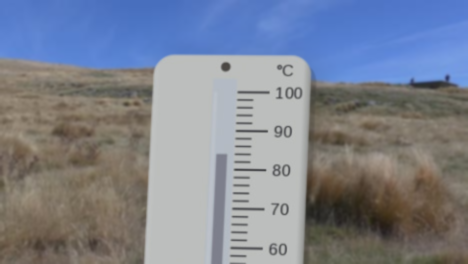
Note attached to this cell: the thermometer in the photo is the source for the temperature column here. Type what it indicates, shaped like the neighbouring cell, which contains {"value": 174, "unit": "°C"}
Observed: {"value": 84, "unit": "°C"}
